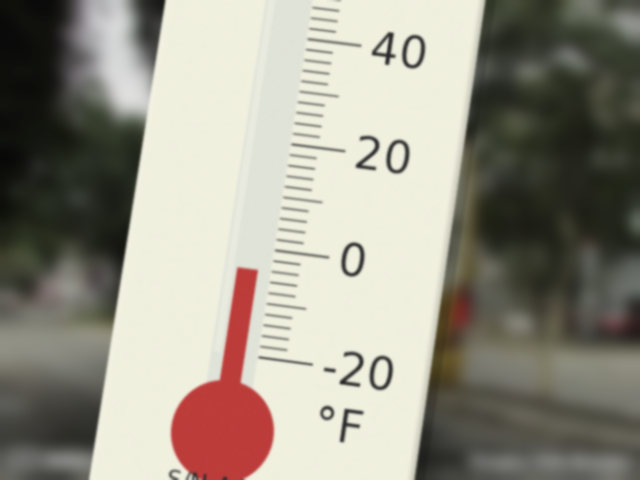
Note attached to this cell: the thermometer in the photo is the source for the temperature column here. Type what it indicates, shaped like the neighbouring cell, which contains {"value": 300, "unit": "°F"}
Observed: {"value": -4, "unit": "°F"}
